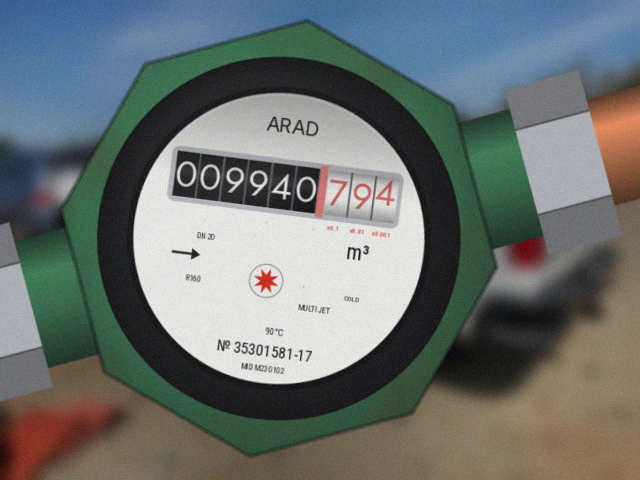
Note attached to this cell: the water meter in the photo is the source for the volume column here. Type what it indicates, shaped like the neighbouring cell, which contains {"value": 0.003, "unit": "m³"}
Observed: {"value": 9940.794, "unit": "m³"}
